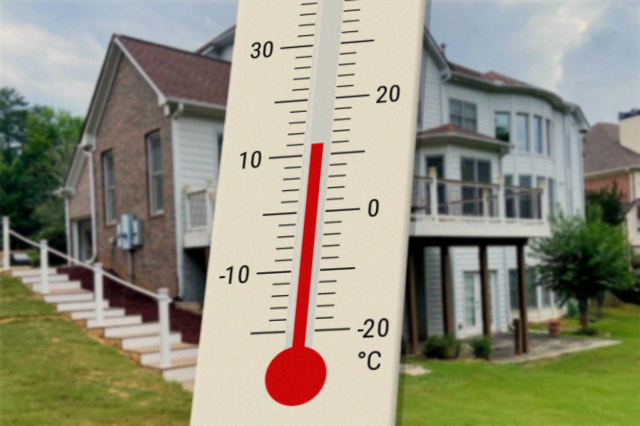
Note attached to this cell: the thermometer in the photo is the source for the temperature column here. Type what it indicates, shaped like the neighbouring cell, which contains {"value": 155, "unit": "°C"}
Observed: {"value": 12, "unit": "°C"}
